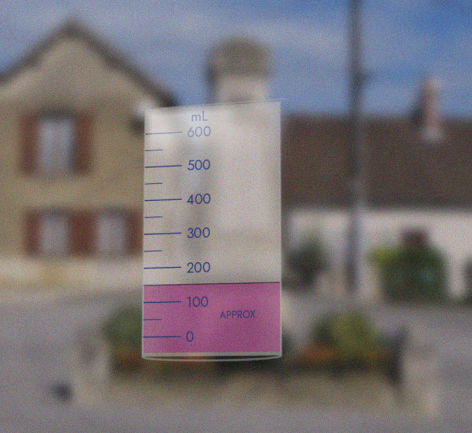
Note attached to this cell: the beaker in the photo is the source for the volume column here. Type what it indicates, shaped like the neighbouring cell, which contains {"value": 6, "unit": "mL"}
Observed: {"value": 150, "unit": "mL"}
